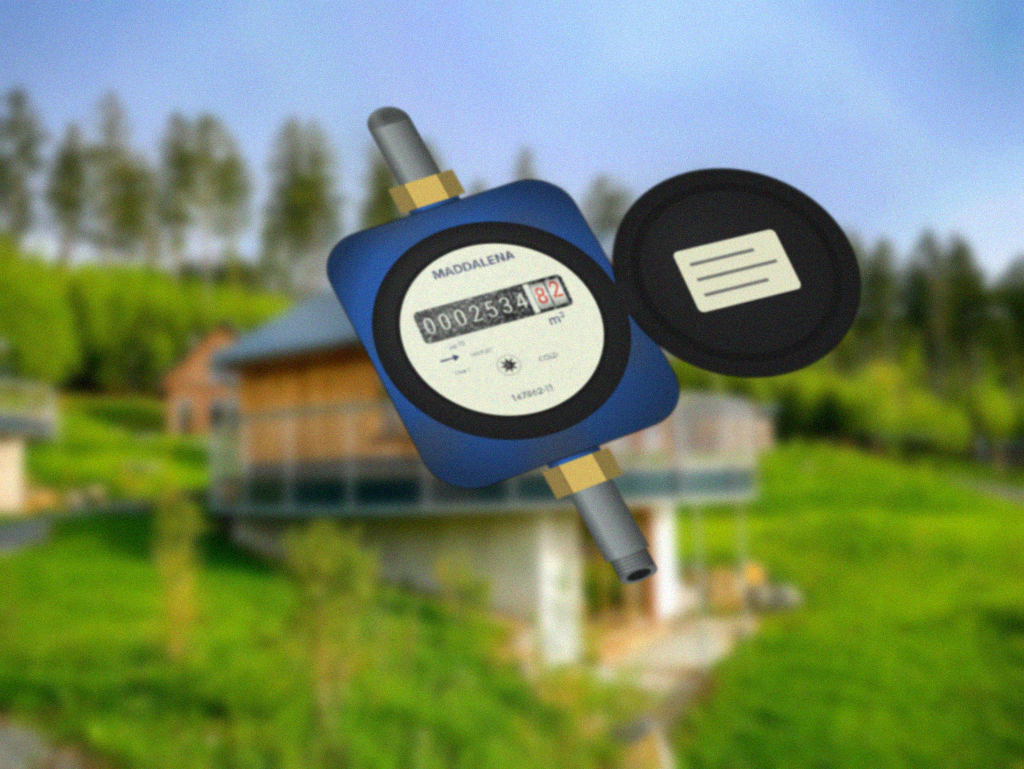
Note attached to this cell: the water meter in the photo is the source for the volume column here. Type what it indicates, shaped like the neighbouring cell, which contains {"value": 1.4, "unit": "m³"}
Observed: {"value": 2534.82, "unit": "m³"}
